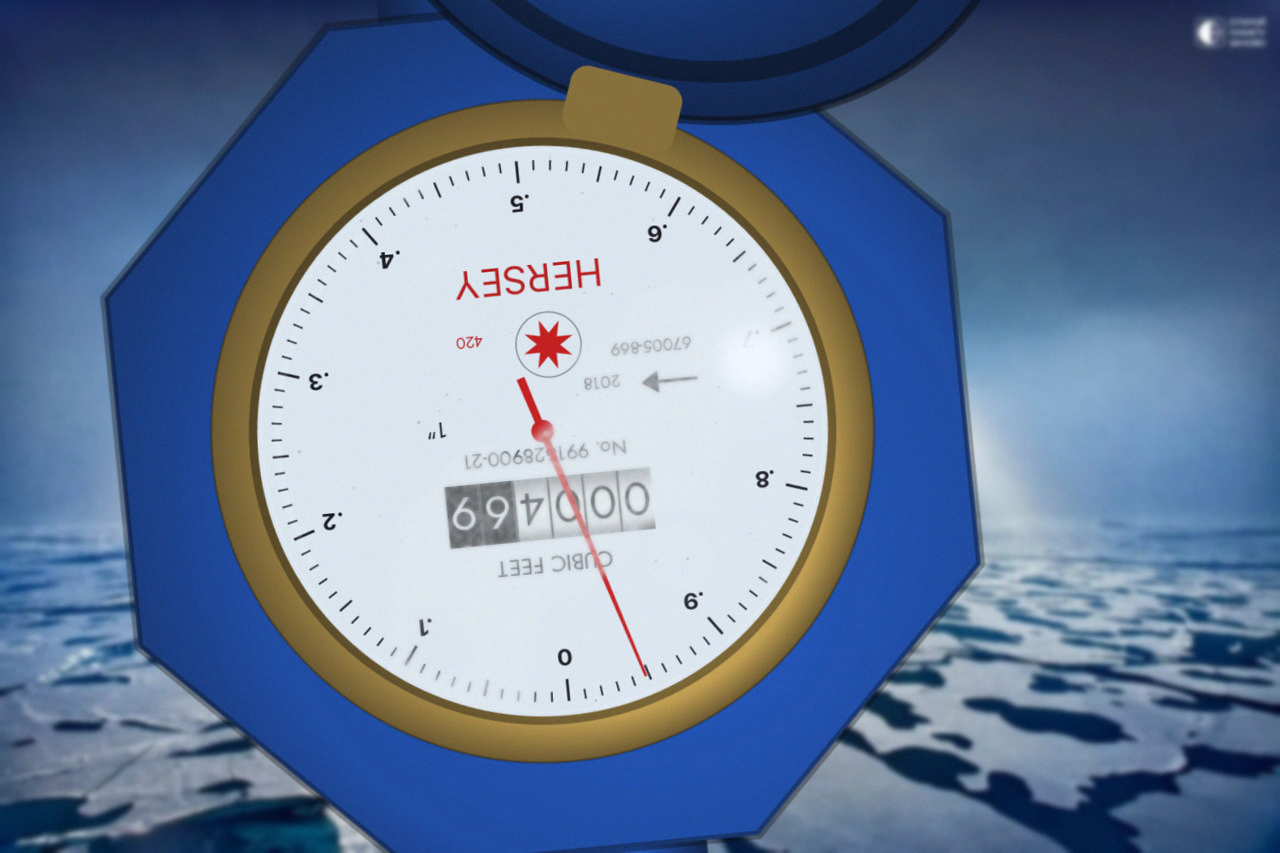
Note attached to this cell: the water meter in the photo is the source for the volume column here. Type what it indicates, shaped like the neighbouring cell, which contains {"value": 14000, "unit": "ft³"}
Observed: {"value": 468.95, "unit": "ft³"}
